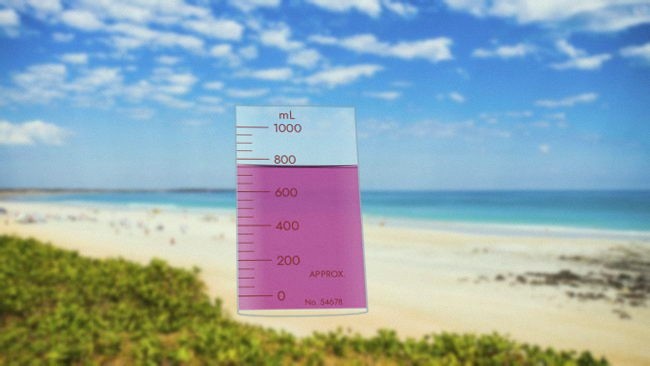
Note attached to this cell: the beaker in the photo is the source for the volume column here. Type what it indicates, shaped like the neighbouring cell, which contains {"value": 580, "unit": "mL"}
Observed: {"value": 750, "unit": "mL"}
